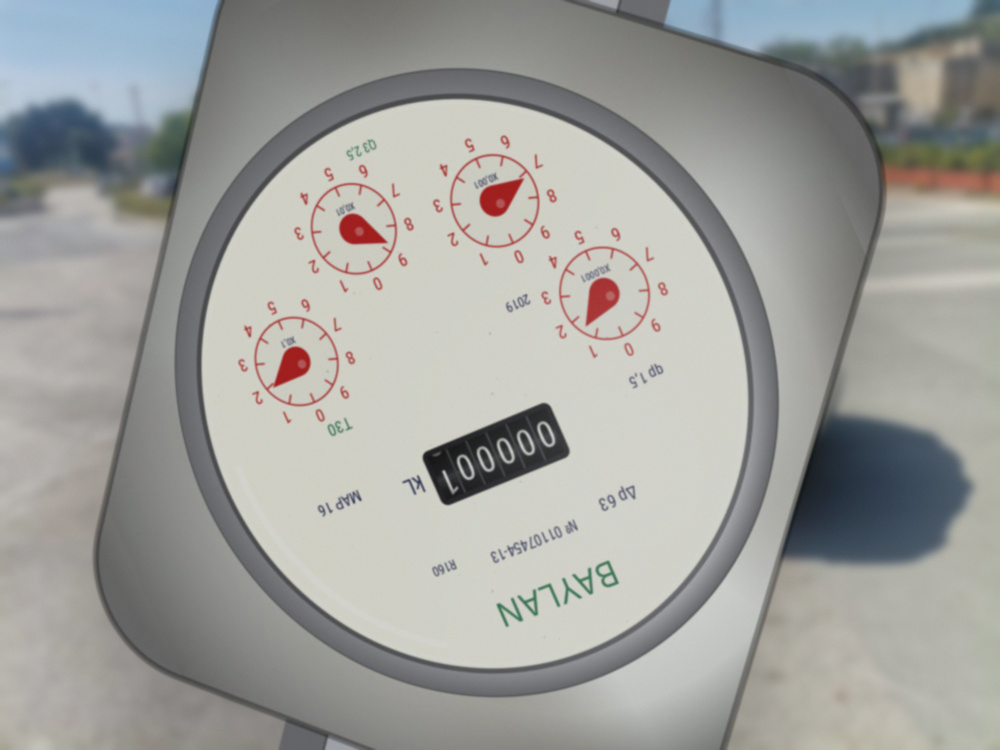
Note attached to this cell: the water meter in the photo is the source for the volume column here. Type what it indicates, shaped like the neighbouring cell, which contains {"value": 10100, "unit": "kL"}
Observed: {"value": 1.1871, "unit": "kL"}
